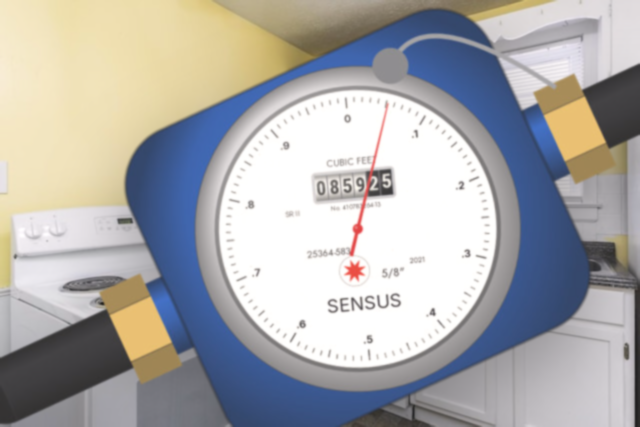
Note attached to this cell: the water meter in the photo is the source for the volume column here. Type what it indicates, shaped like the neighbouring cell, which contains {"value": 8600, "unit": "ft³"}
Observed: {"value": 85925.05, "unit": "ft³"}
